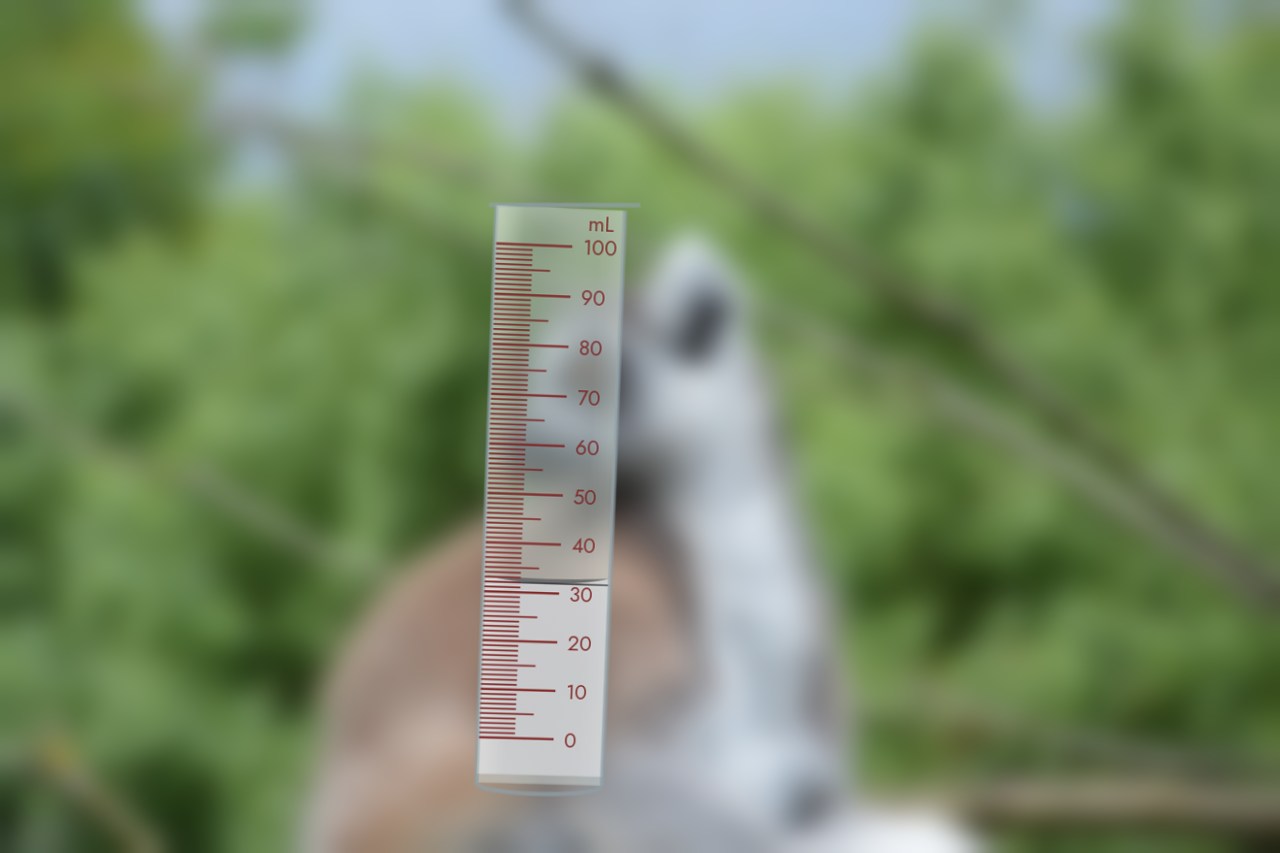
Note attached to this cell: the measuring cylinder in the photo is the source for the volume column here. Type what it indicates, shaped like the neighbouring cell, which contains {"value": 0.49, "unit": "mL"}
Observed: {"value": 32, "unit": "mL"}
